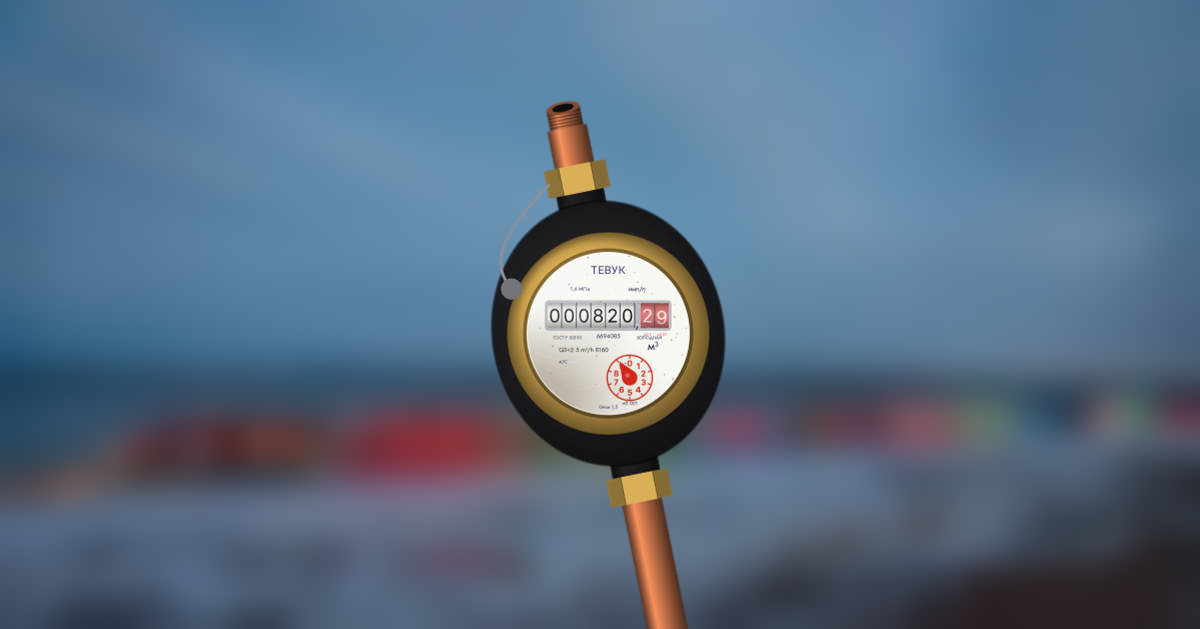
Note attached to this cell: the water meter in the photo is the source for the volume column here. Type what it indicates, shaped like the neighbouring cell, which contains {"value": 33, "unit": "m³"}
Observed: {"value": 820.289, "unit": "m³"}
